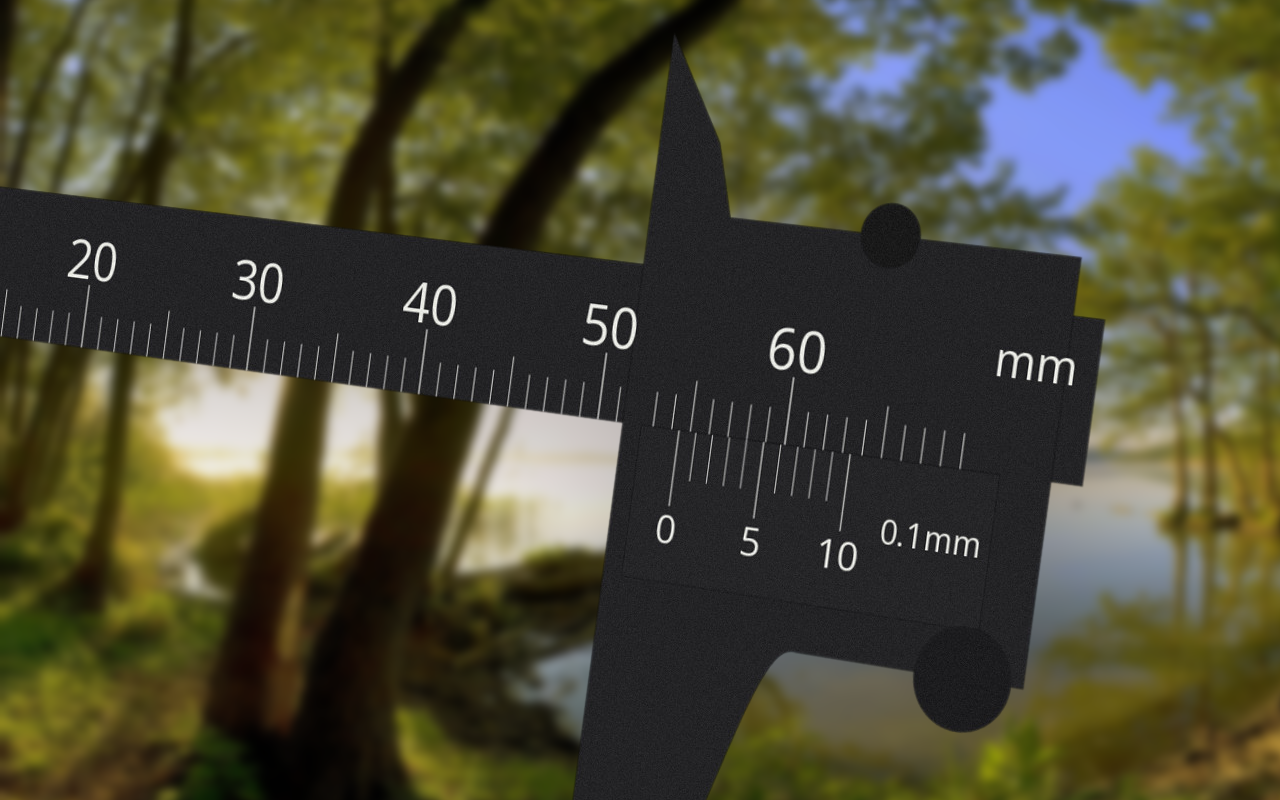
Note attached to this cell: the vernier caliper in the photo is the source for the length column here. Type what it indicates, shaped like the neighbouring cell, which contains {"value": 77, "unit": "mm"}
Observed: {"value": 54.4, "unit": "mm"}
